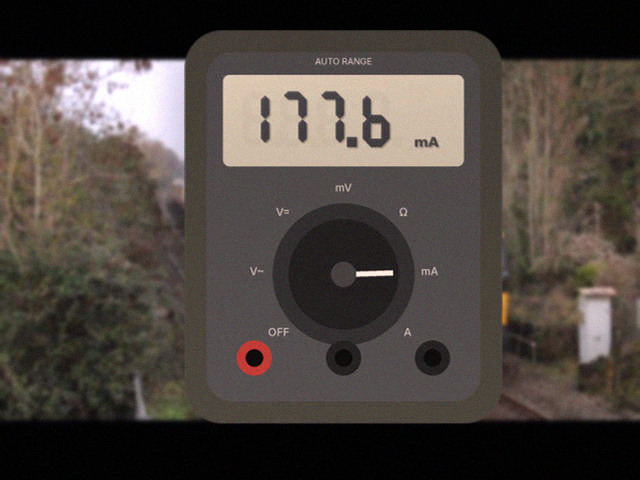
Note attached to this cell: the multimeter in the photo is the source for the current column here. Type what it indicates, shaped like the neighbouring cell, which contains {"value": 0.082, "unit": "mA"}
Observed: {"value": 177.6, "unit": "mA"}
